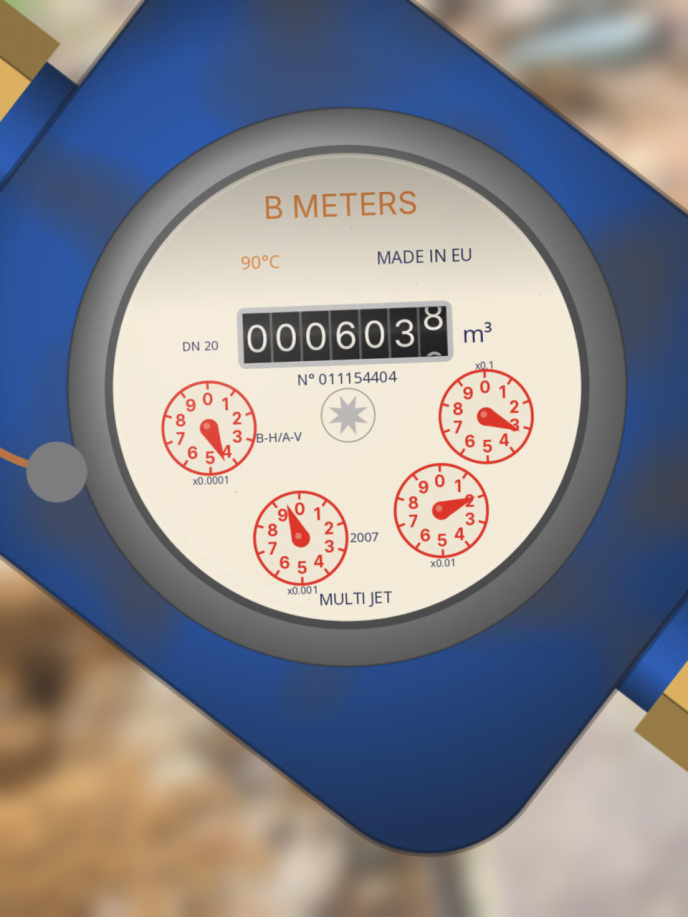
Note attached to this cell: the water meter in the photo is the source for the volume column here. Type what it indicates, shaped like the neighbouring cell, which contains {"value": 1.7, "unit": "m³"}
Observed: {"value": 6038.3194, "unit": "m³"}
